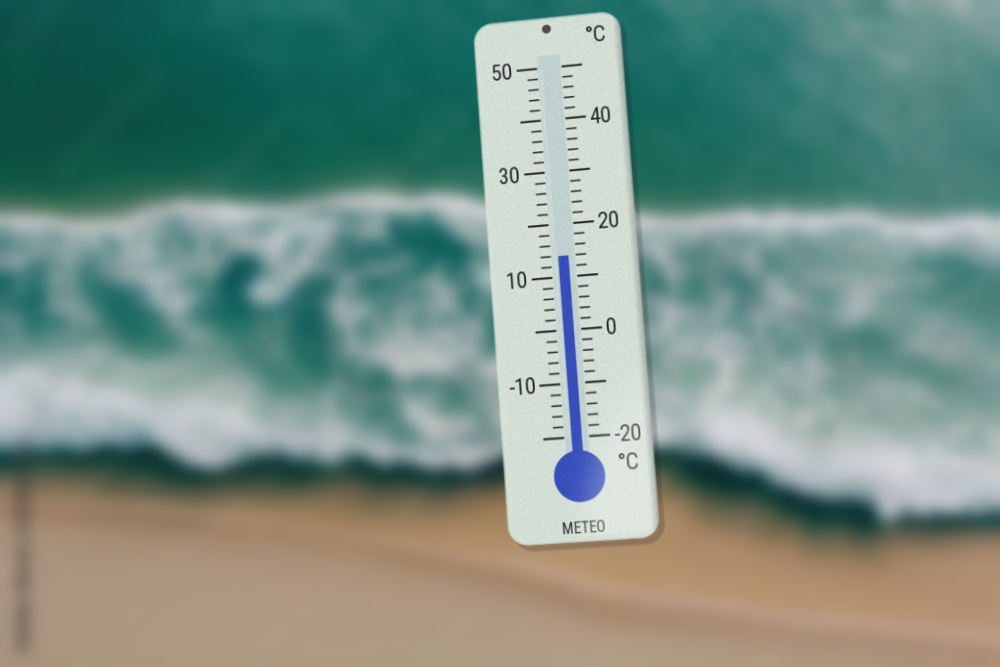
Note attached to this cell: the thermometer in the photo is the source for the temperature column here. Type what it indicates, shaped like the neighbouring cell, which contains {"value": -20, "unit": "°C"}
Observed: {"value": 14, "unit": "°C"}
